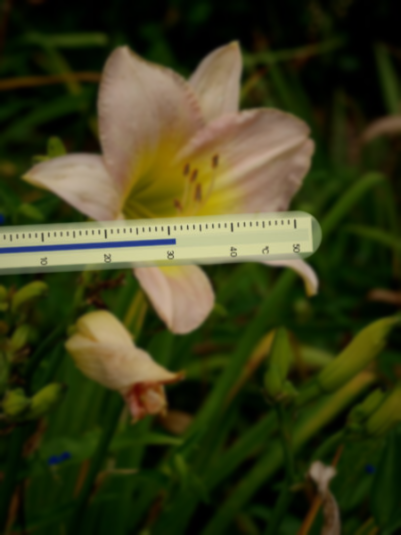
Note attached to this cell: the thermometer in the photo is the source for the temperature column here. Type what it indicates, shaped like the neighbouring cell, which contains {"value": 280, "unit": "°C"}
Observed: {"value": 31, "unit": "°C"}
